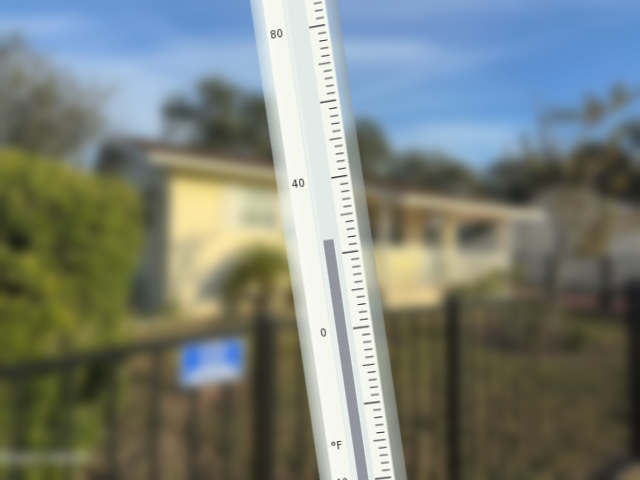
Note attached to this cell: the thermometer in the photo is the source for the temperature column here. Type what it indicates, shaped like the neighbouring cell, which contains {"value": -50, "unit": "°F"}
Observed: {"value": 24, "unit": "°F"}
